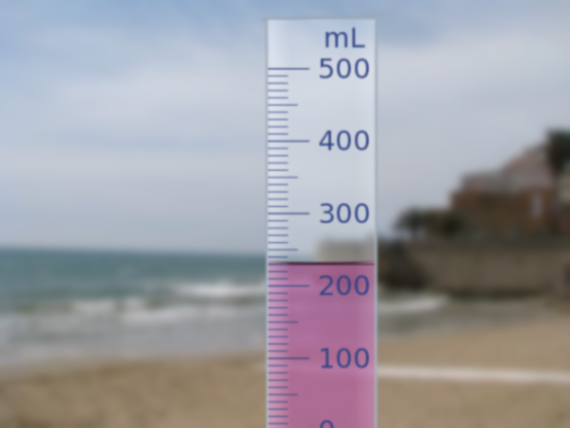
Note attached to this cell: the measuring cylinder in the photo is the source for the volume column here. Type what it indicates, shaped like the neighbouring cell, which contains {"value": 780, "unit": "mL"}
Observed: {"value": 230, "unit": "mL"}
